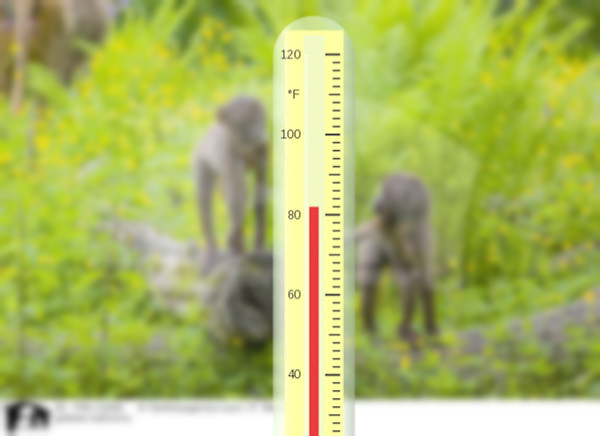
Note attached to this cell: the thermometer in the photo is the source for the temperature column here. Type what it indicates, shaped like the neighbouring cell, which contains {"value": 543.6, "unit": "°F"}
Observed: {"value": 82, "unit": "°F"}
